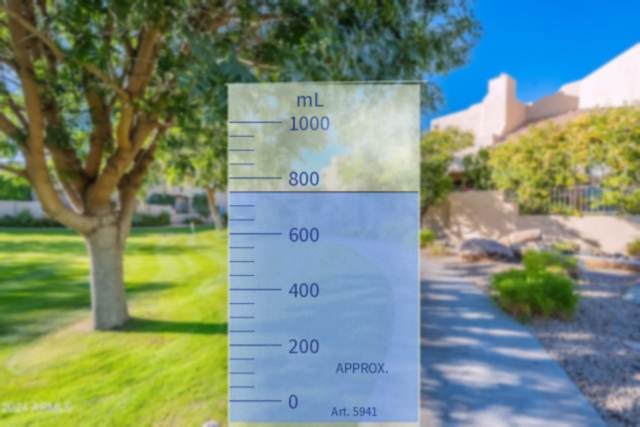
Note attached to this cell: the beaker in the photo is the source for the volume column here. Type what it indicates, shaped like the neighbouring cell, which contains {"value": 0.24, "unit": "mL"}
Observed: {"value": 750, "unit": "mL"}
